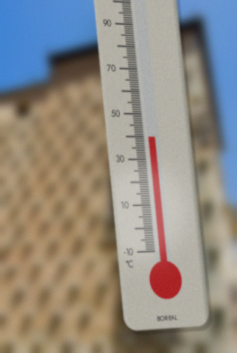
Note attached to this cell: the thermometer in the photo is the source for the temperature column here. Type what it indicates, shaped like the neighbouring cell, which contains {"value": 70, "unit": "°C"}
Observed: {"value": 40, "unit": "°C"}
